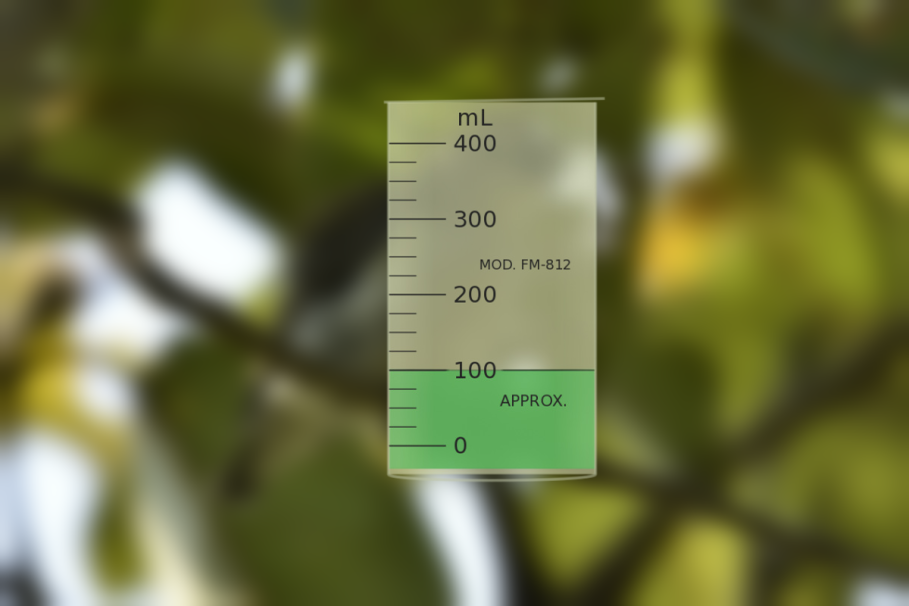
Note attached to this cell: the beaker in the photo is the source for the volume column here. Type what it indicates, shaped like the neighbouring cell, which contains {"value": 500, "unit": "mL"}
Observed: {"value": 100, "unit": "mL"}
